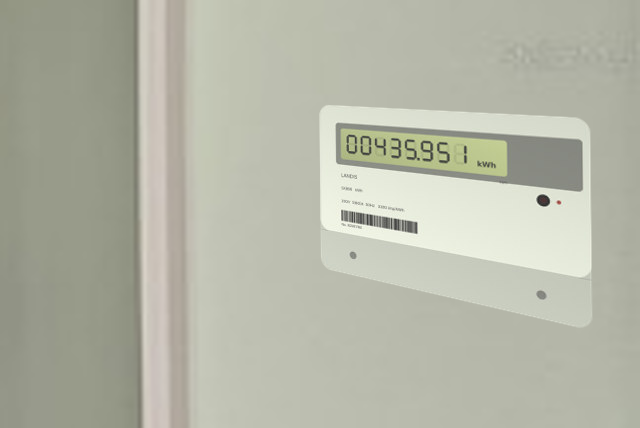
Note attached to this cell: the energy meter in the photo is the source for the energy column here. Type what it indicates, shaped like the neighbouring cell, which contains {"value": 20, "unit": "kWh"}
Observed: {"value": 435.951, "unit": "kWh"}
